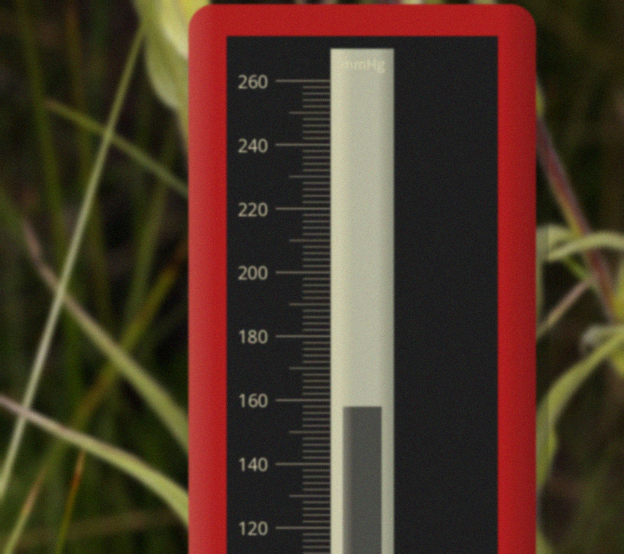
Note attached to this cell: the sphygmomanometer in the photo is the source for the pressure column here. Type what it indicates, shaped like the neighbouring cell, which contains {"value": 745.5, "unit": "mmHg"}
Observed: {"value": 158, "unit": "mmHg"}
